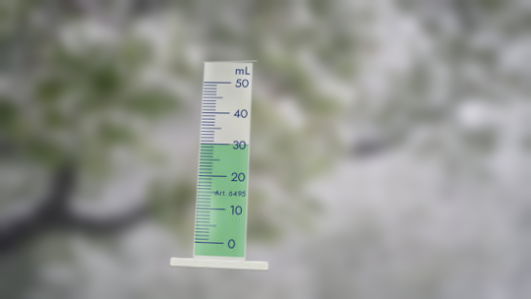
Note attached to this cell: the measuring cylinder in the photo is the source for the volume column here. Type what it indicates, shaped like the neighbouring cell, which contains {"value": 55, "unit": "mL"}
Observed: {"value": 30, "unit": "mL"}
